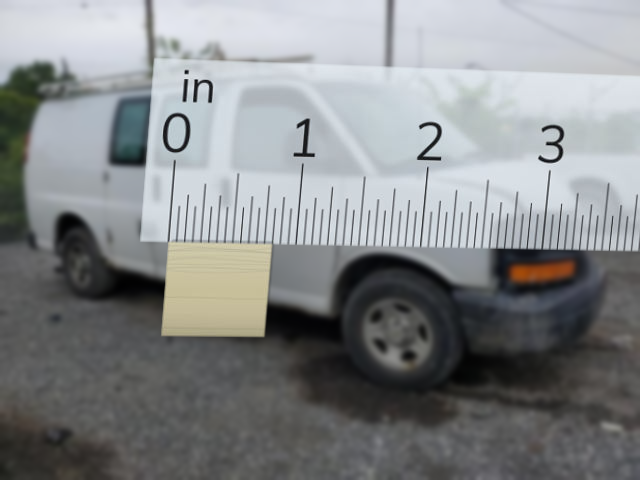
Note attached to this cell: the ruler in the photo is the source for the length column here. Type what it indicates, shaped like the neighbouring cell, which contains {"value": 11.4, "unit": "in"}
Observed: {"value": 0.8125, "unit": "in"}
